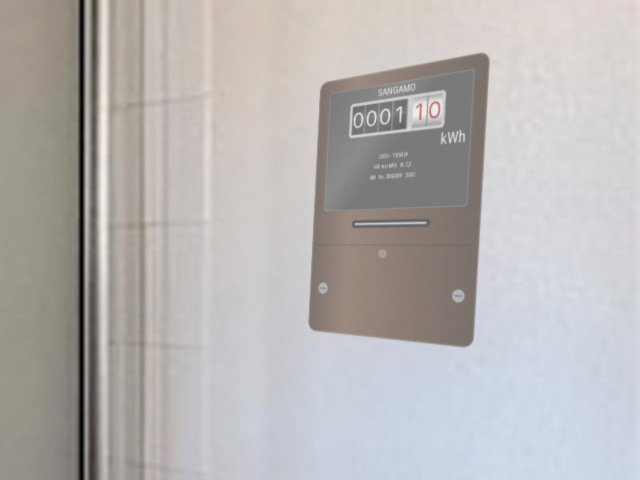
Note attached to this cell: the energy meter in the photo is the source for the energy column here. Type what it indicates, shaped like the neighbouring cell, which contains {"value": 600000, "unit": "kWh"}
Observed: {"value": 1.10, "unit": "kWh"}
